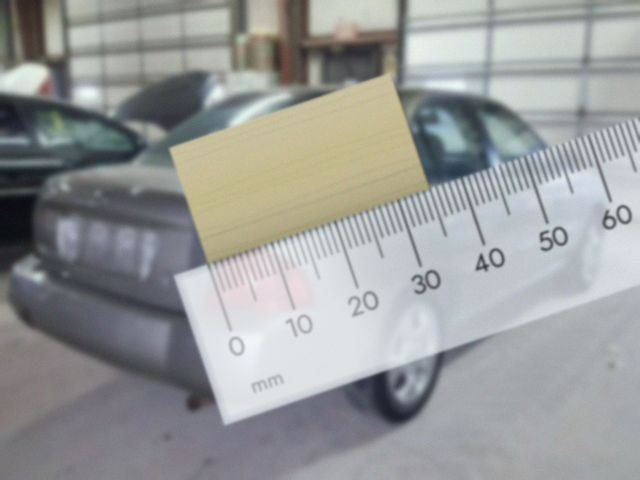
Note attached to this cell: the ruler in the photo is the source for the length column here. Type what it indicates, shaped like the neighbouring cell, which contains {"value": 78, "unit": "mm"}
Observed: {"value": 35, "unit": "mm"}
